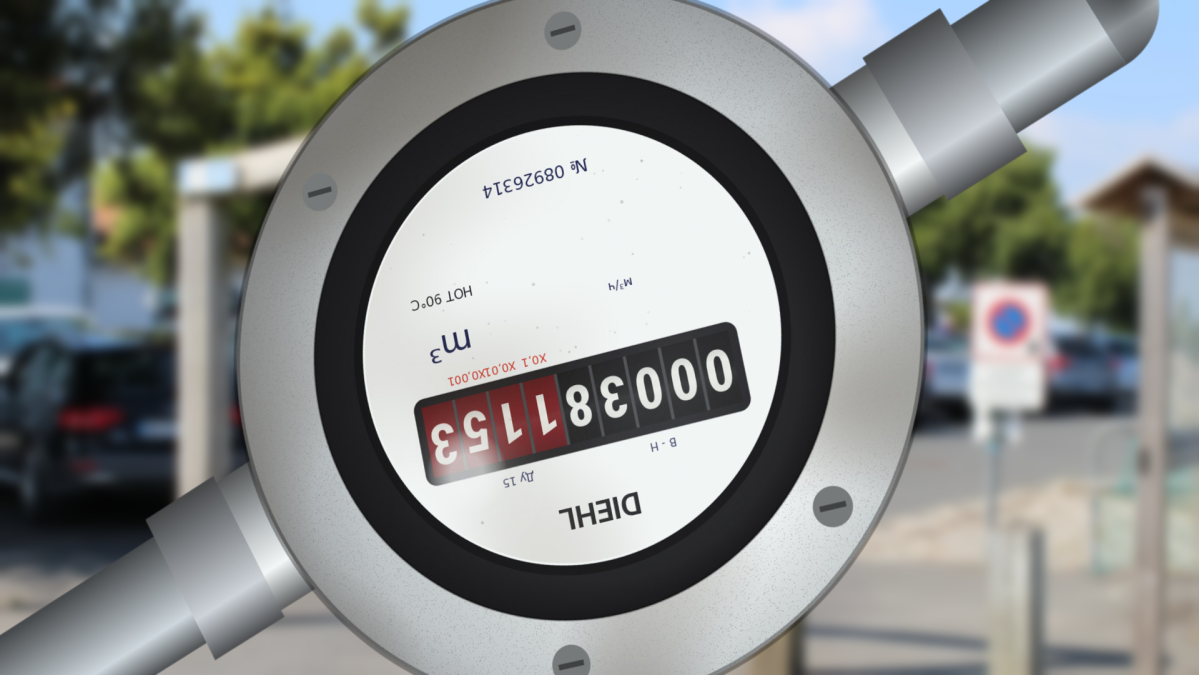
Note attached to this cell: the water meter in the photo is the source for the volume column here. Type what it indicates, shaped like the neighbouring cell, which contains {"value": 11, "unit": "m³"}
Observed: {"value": 38.1153, "unit": "m³"}
